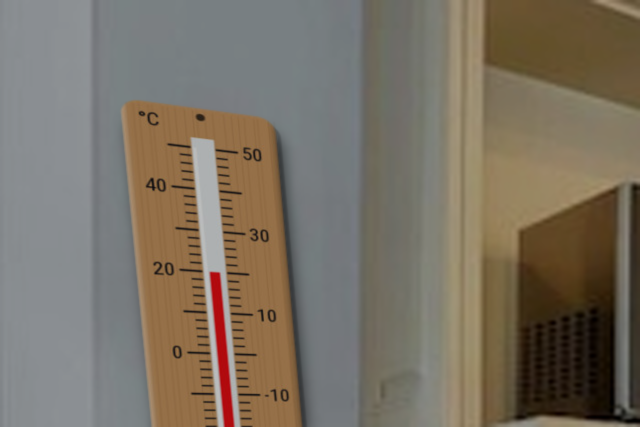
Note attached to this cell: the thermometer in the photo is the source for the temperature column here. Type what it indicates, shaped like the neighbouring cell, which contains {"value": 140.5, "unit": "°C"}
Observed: {"value": 20, "unit": "°C"}
